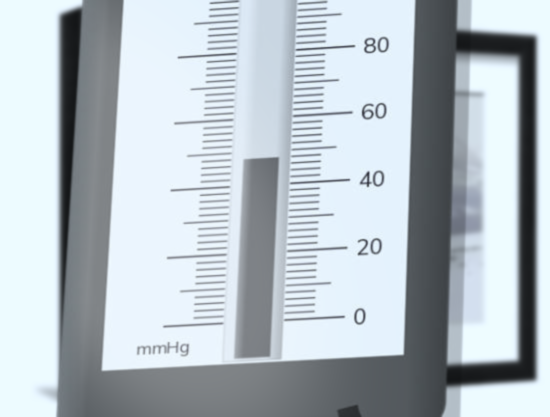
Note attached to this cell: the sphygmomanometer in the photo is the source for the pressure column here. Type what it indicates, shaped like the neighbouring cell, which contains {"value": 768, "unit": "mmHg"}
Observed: {"value": 48, "unit": "mmHg"}
